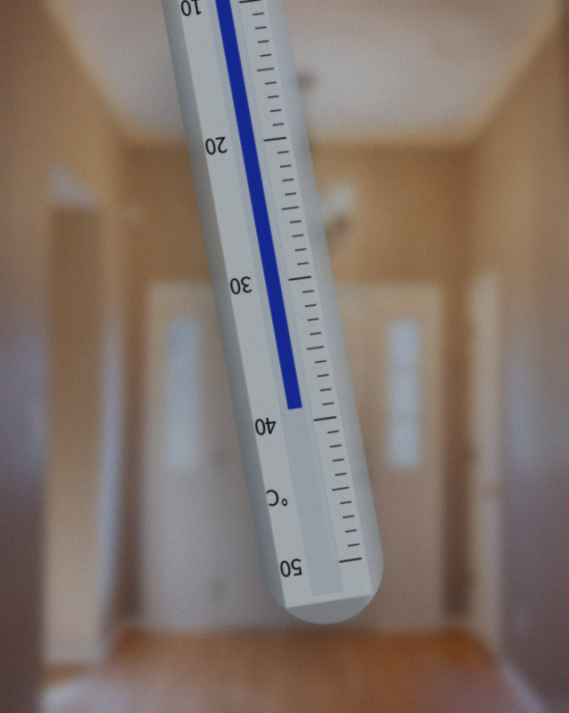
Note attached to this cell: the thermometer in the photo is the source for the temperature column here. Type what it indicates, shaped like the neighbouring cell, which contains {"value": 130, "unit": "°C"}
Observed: {"value": 39, "unit": "°C"}
